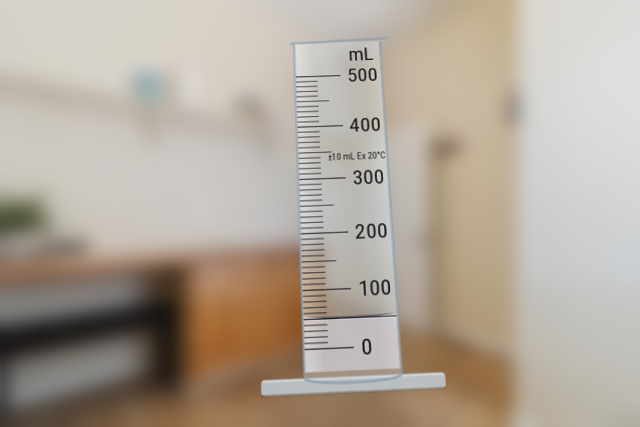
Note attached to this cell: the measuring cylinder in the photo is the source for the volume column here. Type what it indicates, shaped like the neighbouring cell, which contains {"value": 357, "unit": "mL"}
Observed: {"value": 50, "unit": "mL"}
